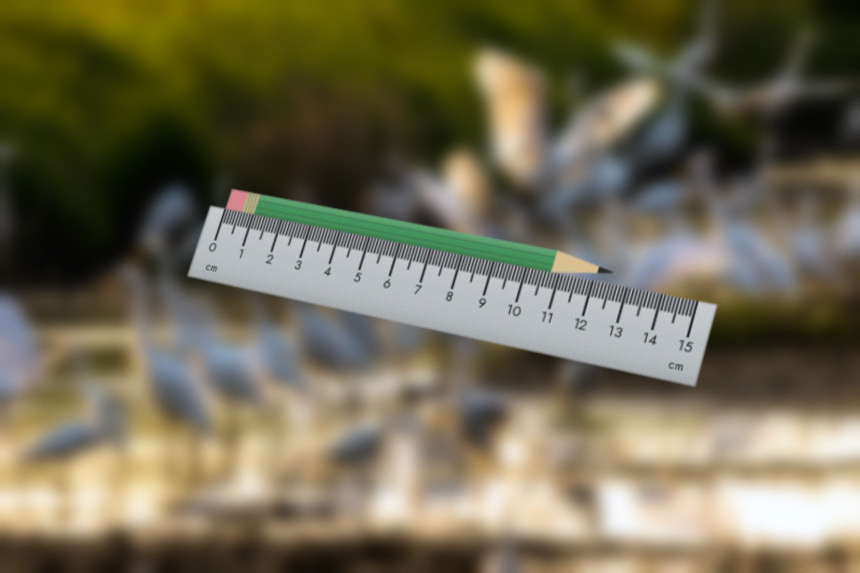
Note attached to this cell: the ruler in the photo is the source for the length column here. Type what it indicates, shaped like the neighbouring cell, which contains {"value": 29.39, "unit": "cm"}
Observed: {"value": 12.5, "unit": "cm"}
